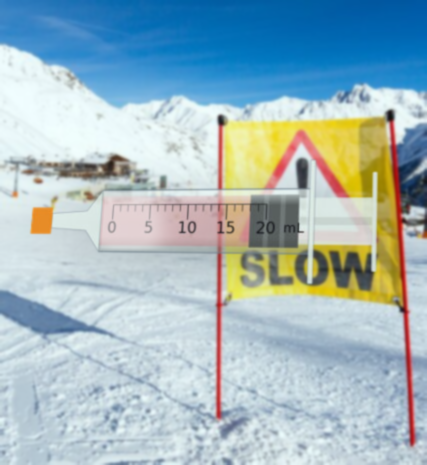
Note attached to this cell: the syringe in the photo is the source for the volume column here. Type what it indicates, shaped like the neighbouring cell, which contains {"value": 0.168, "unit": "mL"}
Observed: {"value": 18, "unit": "mL"}
